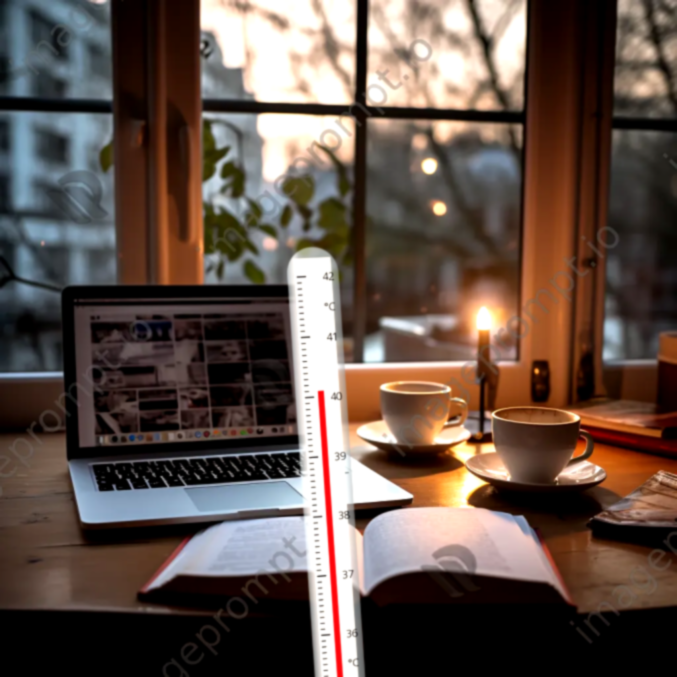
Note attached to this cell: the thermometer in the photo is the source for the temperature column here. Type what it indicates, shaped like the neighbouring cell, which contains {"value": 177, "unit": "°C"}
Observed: {"value": 40.1, "unit": "°C"}
